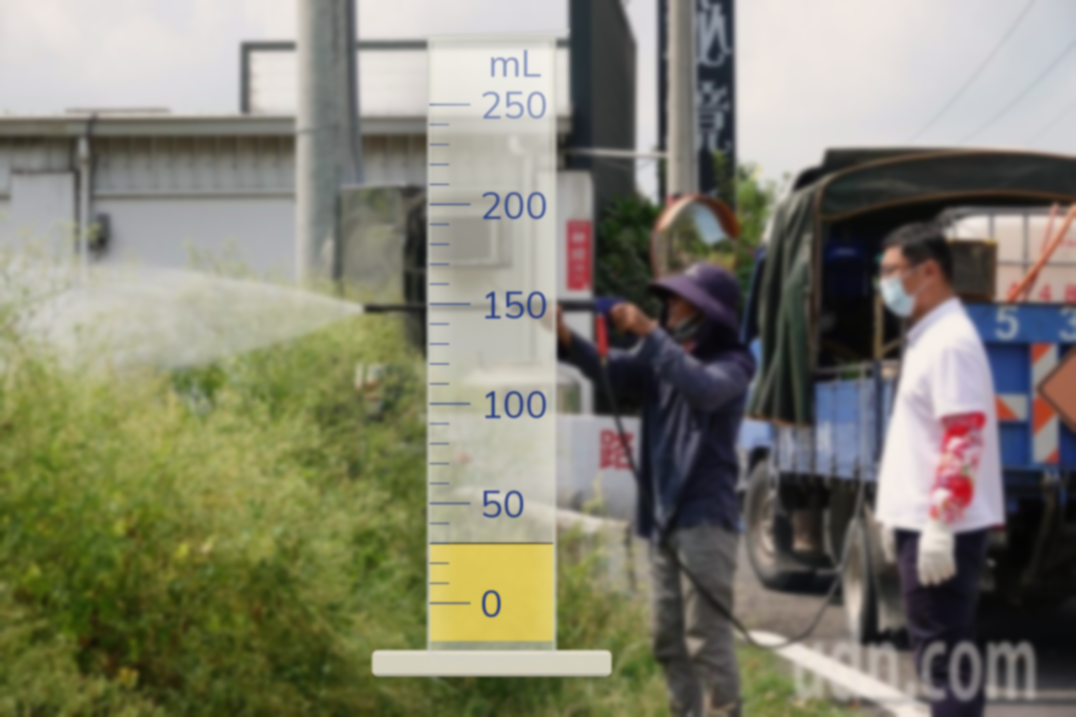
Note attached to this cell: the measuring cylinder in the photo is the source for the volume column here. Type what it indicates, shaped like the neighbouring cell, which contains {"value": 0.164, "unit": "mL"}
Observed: {"value": 30, "unit": "mL"}
